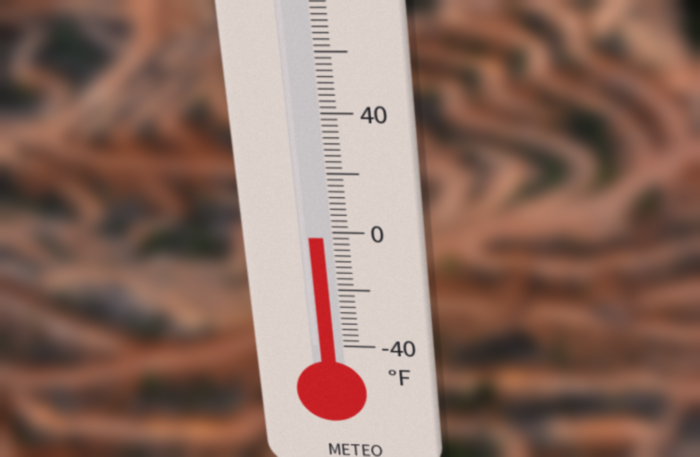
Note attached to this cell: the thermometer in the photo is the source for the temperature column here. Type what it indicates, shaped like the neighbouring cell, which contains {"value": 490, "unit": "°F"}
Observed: {"value": -2, "unit": "°F"}
